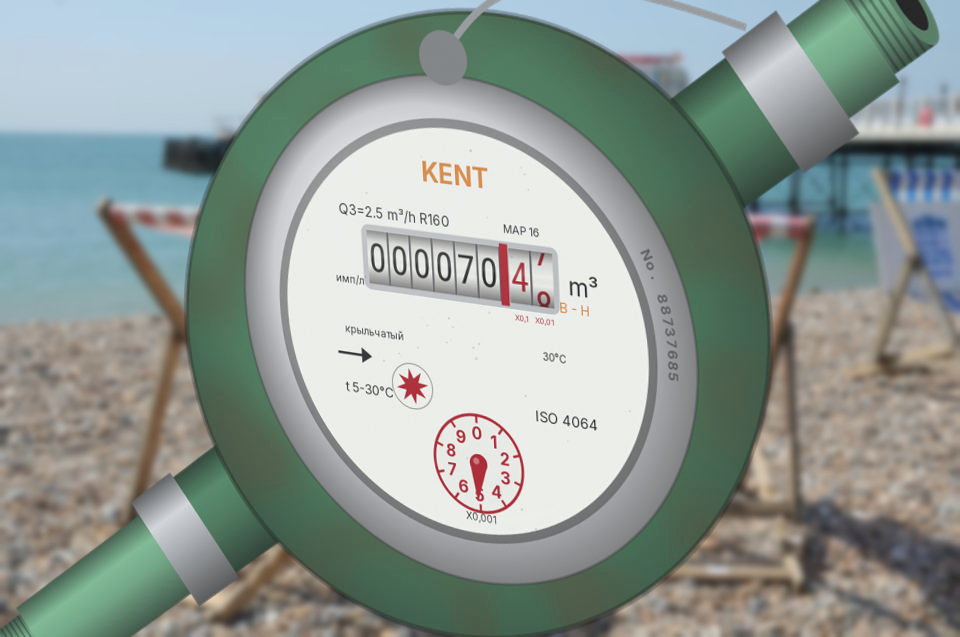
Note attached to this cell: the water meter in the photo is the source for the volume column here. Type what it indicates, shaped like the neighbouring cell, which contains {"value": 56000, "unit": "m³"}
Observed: {"value": 70.475, "unit": "m³"}
